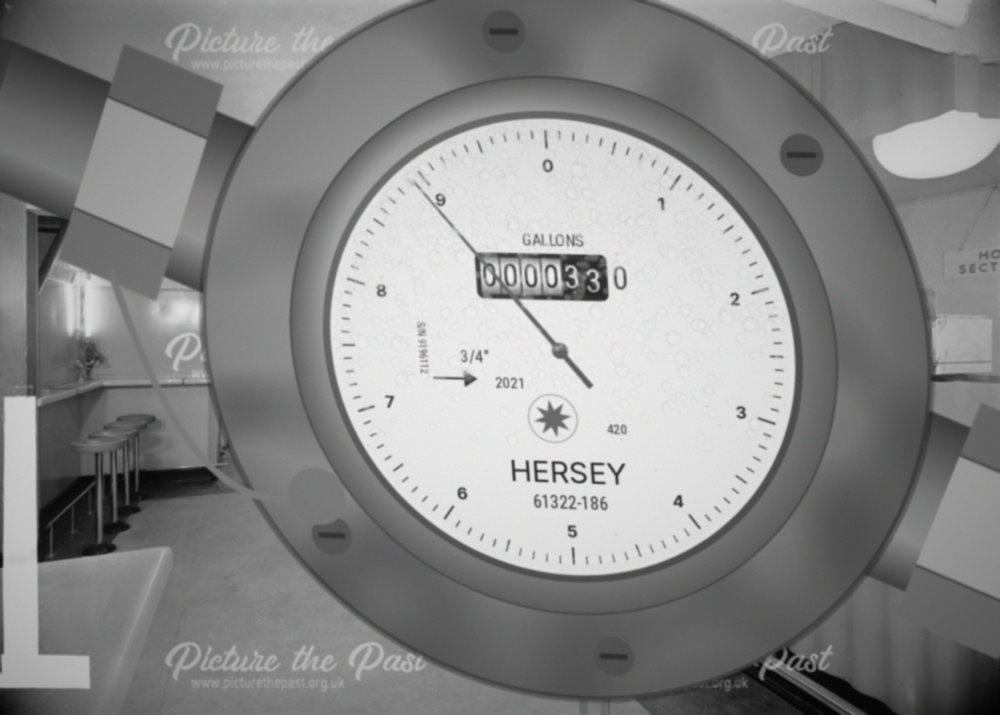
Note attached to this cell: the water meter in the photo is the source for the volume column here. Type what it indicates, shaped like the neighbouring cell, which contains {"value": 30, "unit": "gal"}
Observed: {"value": 328.9, "unit": "gal"}
